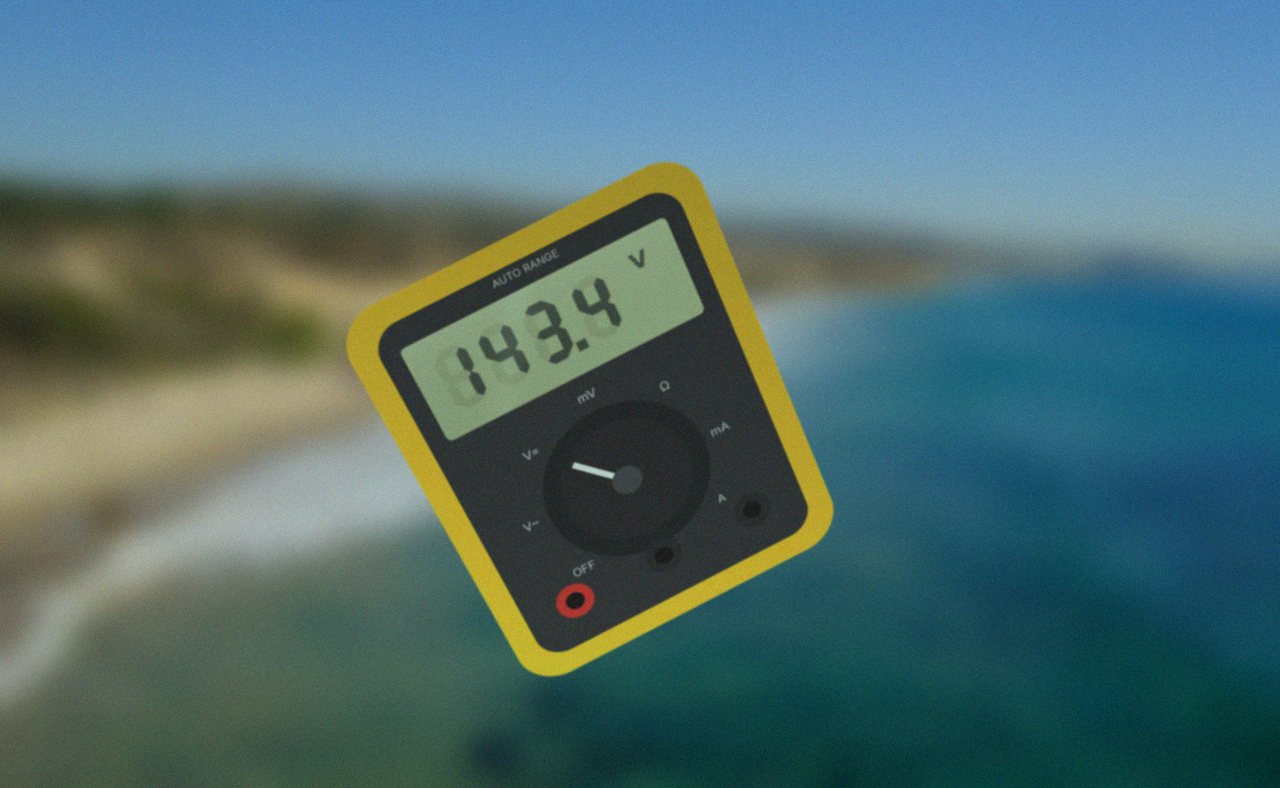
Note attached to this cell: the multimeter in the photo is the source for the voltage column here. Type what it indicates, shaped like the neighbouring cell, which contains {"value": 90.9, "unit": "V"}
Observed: {"value": 143.4, "unit": "V"}
